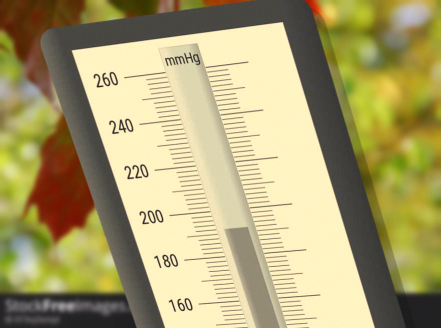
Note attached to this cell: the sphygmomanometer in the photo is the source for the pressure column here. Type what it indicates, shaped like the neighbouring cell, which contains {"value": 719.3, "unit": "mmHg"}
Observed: {"value": 192, "unit": "mmHg"}
